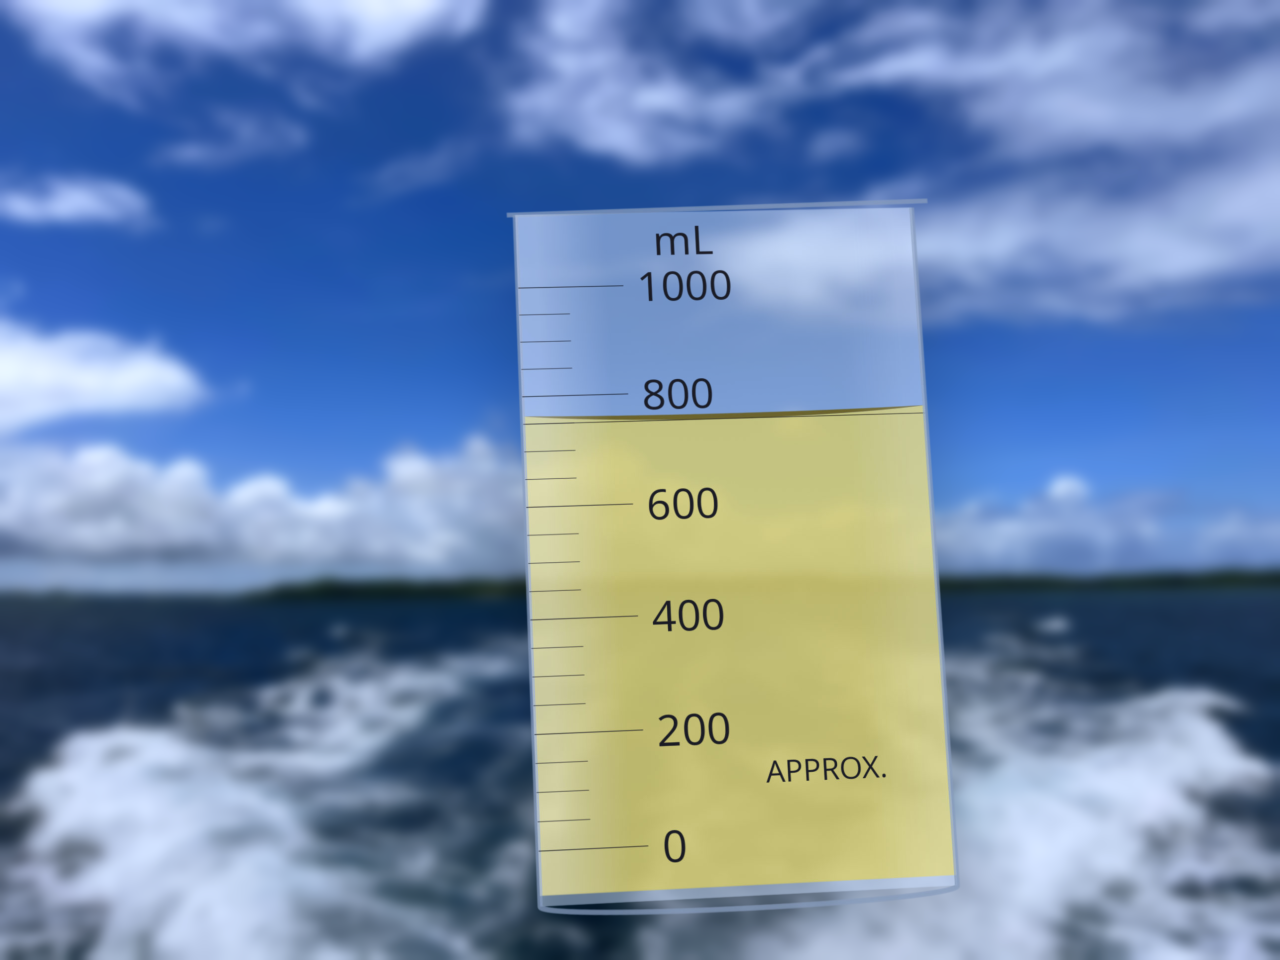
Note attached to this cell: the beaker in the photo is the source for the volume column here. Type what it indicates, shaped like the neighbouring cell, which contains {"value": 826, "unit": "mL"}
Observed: {"value": 750, "unit": "mL"}
